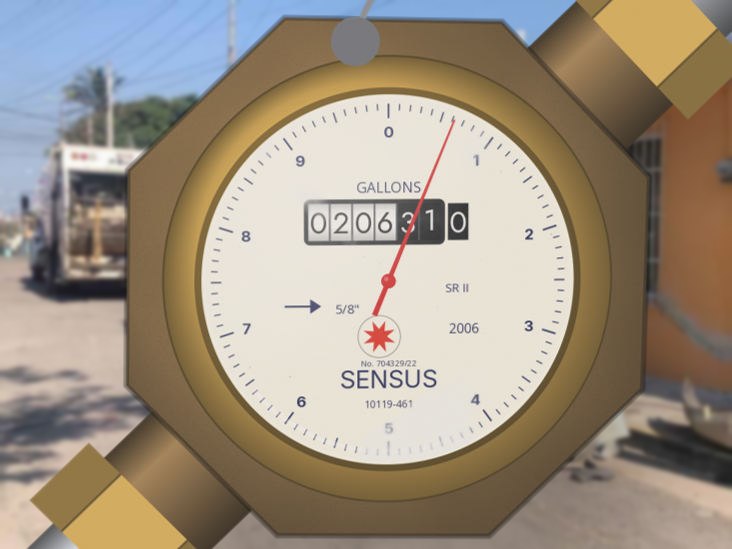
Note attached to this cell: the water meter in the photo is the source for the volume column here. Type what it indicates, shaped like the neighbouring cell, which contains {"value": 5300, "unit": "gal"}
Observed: {"value": 206310.6, "unit": "gal"}
